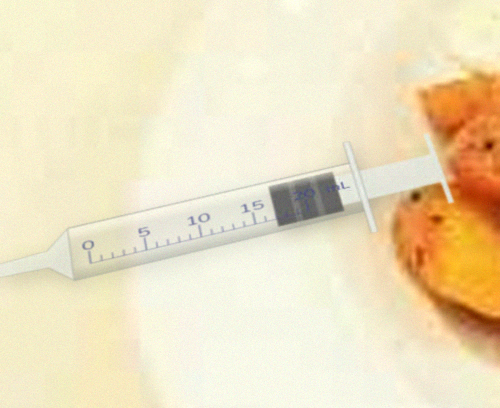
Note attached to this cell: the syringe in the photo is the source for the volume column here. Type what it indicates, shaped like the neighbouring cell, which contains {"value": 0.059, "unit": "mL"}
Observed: {"value": 17, "unit": "mL"}
